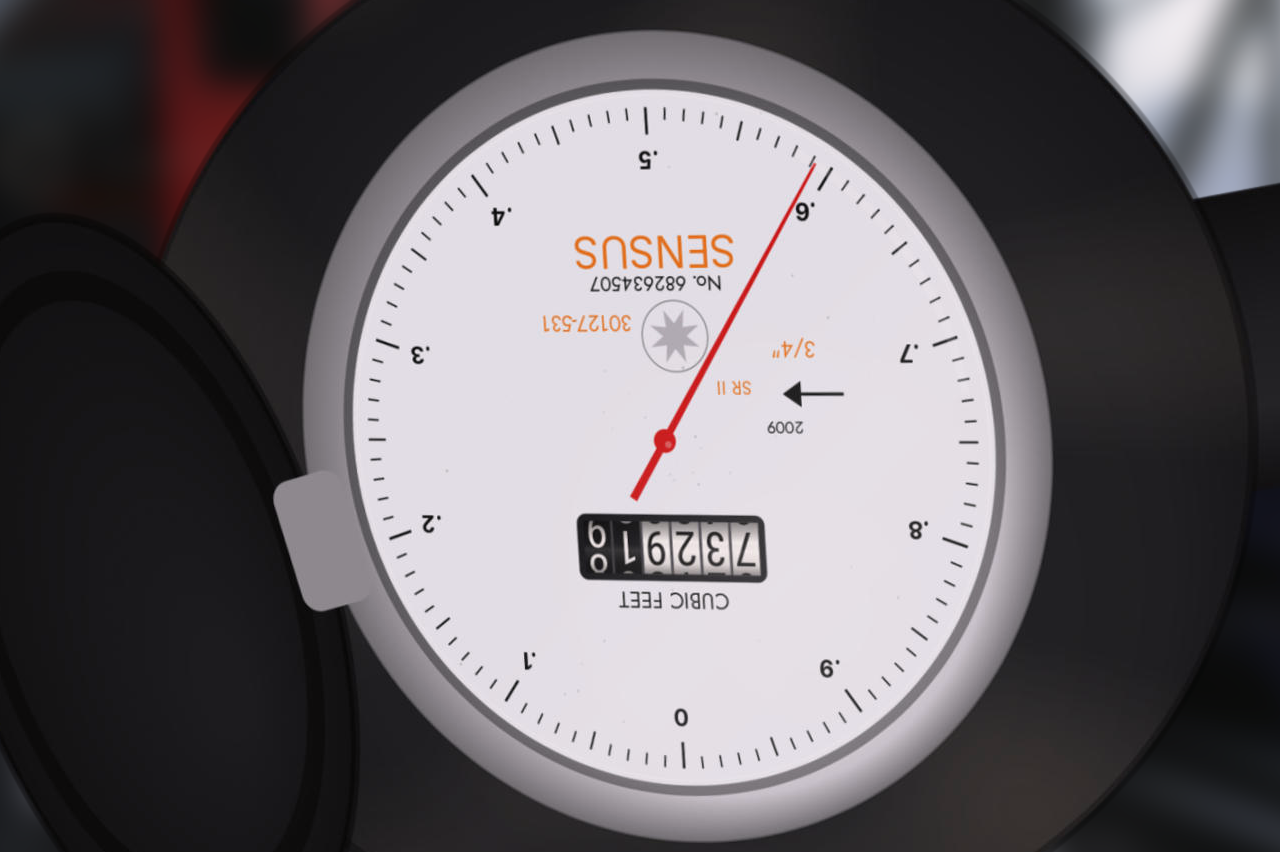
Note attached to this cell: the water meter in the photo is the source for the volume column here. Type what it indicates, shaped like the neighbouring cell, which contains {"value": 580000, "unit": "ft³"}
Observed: {"value": 732918.59, "unit": "ft³"}
